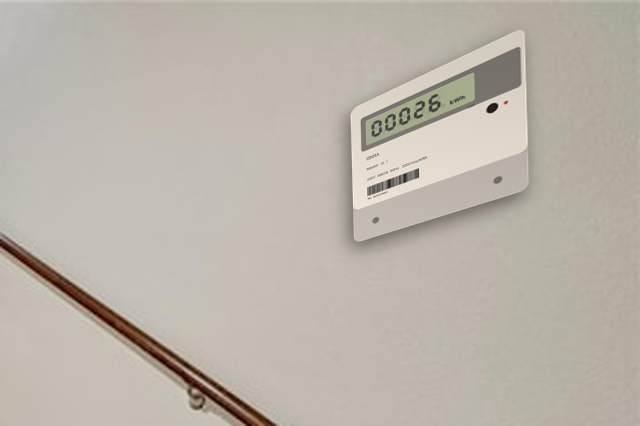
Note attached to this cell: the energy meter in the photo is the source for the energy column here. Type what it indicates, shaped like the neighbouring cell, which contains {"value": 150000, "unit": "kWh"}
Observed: {"value": 26, "unit": "kWh"}
